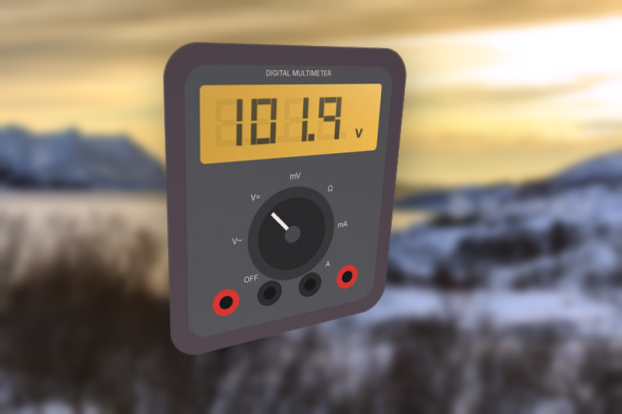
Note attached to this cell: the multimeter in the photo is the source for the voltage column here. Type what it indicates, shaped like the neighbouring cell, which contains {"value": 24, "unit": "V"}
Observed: {"value": 101.9, "unit": "V"}
